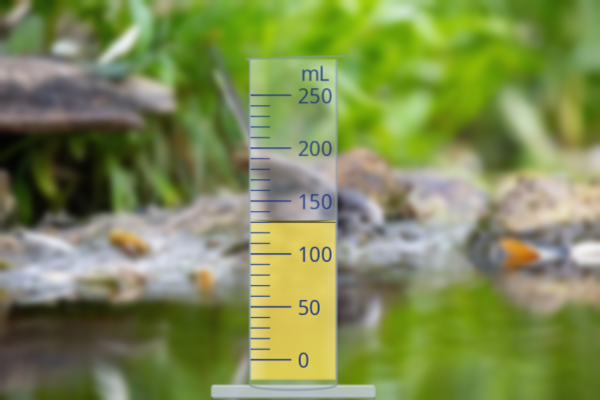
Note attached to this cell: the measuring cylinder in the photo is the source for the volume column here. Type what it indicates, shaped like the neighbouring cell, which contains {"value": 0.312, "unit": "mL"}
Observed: {"value": 130, "unit": "mL"}
